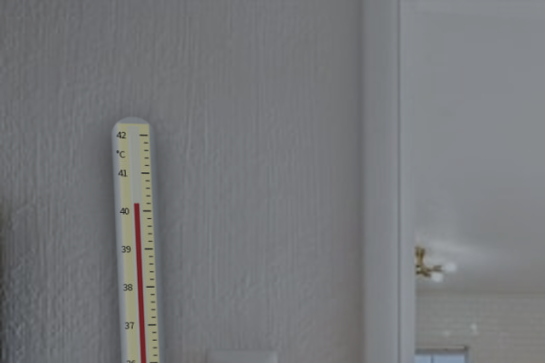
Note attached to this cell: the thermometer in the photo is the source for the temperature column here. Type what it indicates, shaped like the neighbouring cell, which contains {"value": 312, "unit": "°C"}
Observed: {"value": 40.2, "unit": "°C"}
